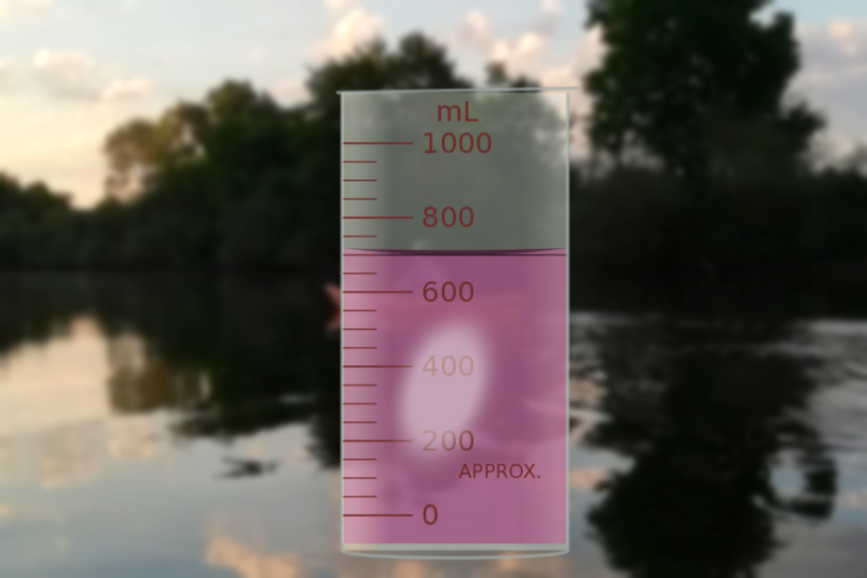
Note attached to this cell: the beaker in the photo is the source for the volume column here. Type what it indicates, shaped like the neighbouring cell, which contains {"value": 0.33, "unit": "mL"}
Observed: {"value": 700, "unit": "mL"}
